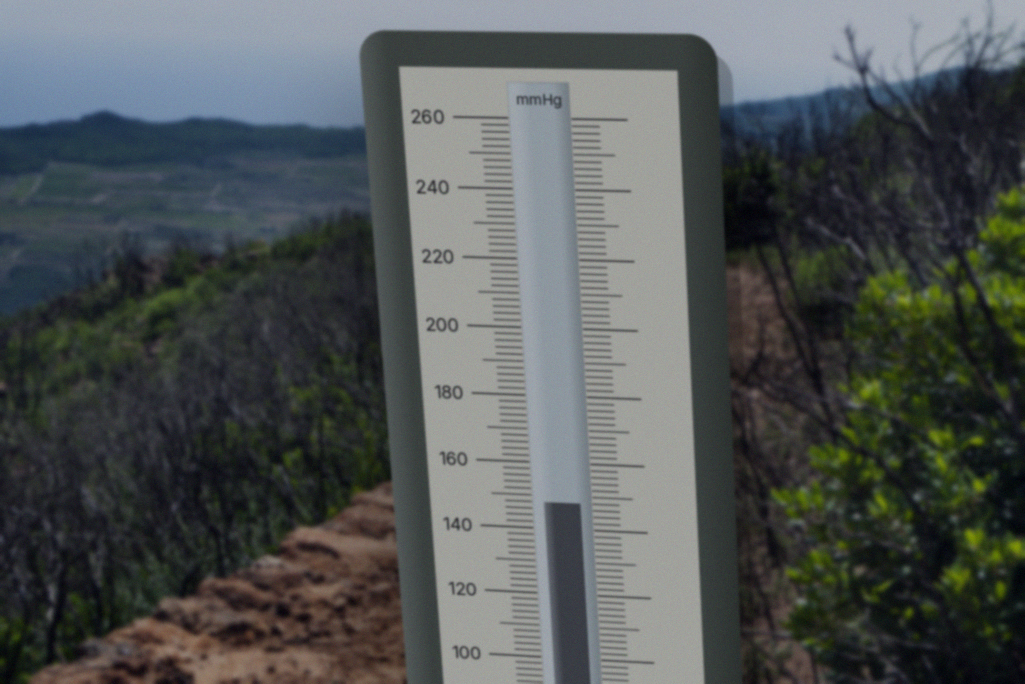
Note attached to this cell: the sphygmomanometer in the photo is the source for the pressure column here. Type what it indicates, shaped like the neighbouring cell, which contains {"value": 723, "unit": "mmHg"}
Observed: {"value": 148, "unit": "mmHg"}
